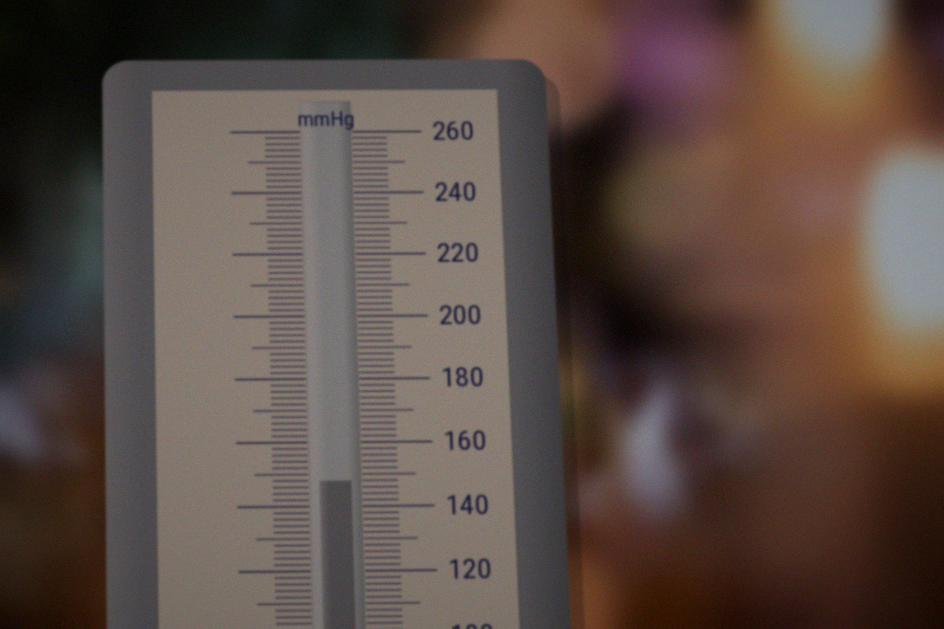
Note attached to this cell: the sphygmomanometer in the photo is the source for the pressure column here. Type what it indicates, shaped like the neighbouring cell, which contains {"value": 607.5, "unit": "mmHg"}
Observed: {"value": 148, "unit": "mmHg"}
